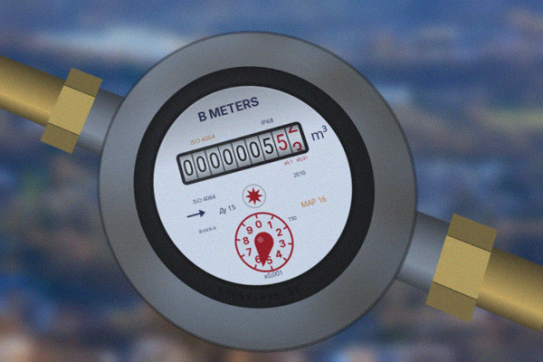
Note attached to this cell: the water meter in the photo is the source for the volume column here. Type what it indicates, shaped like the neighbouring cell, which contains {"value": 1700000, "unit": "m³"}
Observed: {"value": 5.525, "unit": "m³"}
